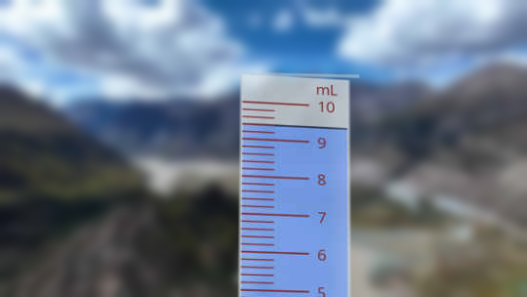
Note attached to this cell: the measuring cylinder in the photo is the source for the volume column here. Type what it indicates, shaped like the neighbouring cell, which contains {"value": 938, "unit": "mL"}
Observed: {"value": 9.4, "unit": "mL"}
